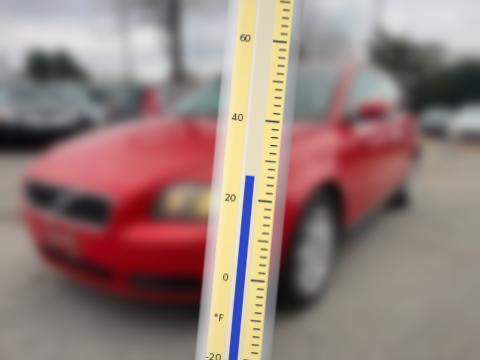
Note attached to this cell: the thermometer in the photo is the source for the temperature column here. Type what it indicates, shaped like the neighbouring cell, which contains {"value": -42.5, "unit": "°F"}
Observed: {"value": 26, "unit": "°F"}
